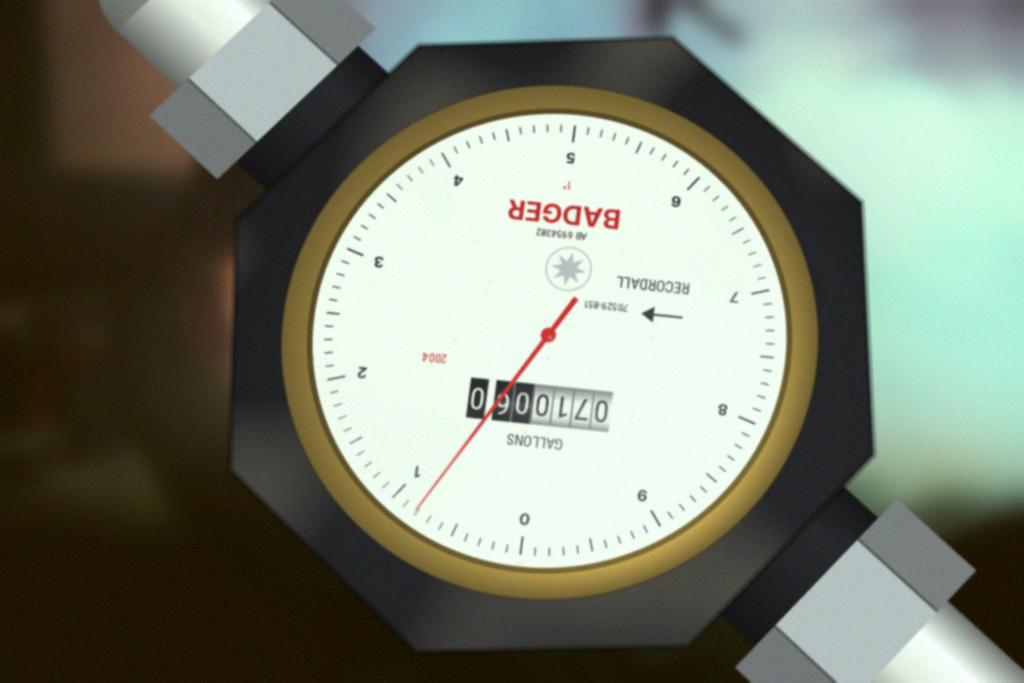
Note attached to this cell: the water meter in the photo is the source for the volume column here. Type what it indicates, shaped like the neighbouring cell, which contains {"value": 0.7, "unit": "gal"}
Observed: {"value": 710060.8, "unit": "gal"}
